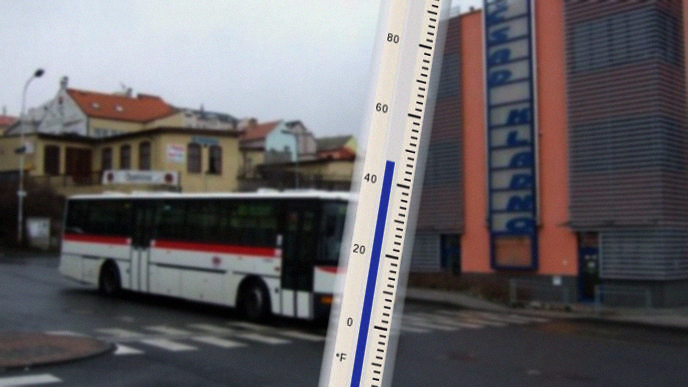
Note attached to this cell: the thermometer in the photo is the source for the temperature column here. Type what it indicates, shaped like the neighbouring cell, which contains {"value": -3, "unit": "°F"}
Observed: {"value": 46, "unit": "°F"}
